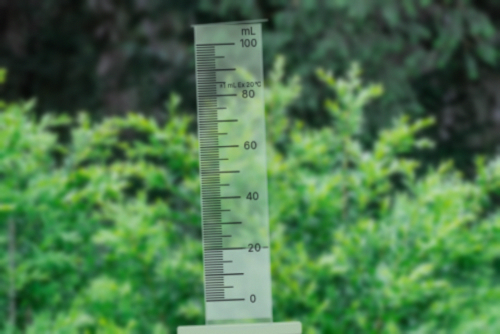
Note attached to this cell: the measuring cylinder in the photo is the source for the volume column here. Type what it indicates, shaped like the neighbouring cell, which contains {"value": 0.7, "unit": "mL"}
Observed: {"value": 20, "unit": "mL"}
